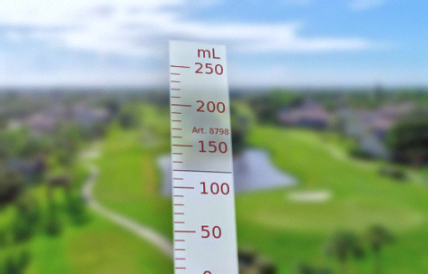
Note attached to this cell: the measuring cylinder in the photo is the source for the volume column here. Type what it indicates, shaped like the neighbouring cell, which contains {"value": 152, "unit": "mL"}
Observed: {"value": 120, "unit": "mL"}
